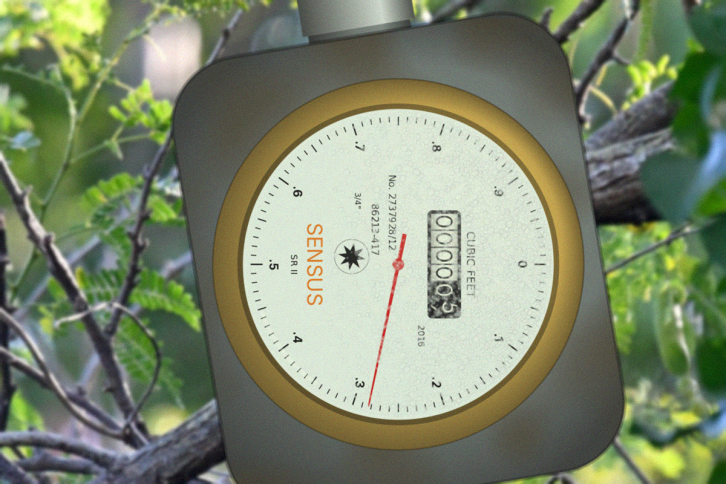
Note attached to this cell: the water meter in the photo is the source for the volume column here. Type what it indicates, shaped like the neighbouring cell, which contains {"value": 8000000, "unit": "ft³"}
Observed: {"value": 5.28, "unit": "ft³"}
